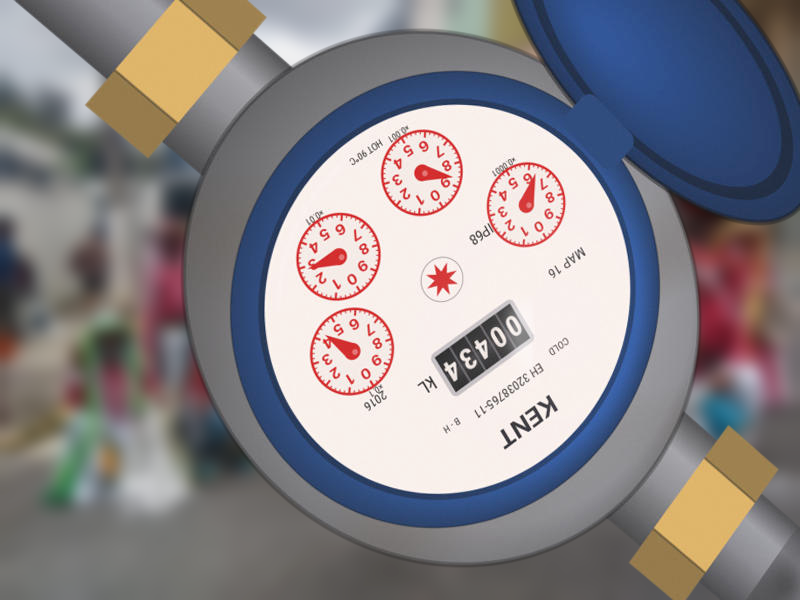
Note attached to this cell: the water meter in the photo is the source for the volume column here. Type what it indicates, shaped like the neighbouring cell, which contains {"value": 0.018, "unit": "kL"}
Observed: {"value": 434.4286, "unit": "kL"}
